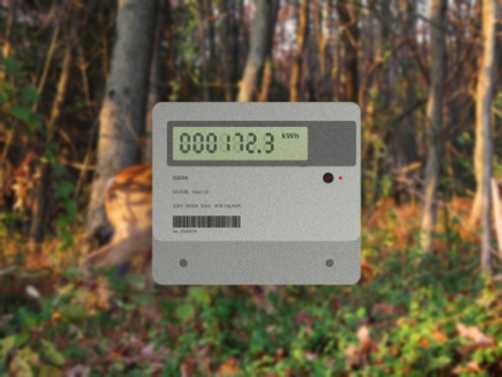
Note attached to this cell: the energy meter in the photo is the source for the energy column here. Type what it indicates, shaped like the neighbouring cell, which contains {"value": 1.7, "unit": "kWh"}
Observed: {"value": 172.3, "unit": "kWh"}
